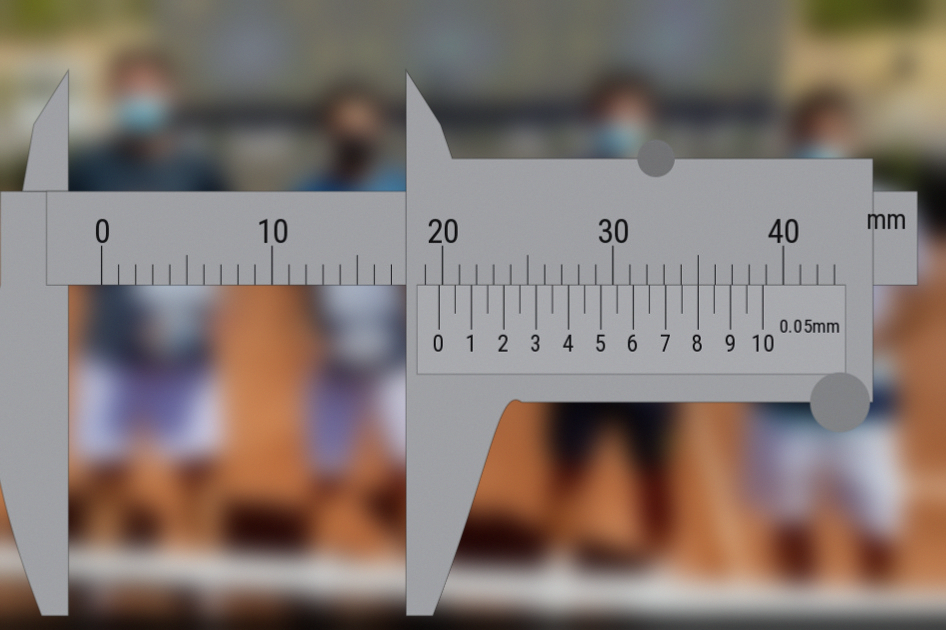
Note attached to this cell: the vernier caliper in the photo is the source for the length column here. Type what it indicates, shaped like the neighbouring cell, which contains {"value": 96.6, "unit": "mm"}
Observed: {"value": 19.8, "unit": "mm"}
